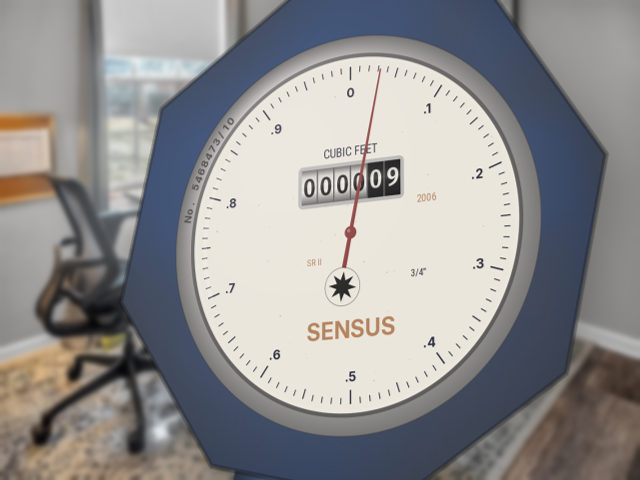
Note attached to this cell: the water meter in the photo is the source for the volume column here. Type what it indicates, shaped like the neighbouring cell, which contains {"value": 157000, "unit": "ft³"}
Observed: {"value": 9.03, "unit": "ft³"}
